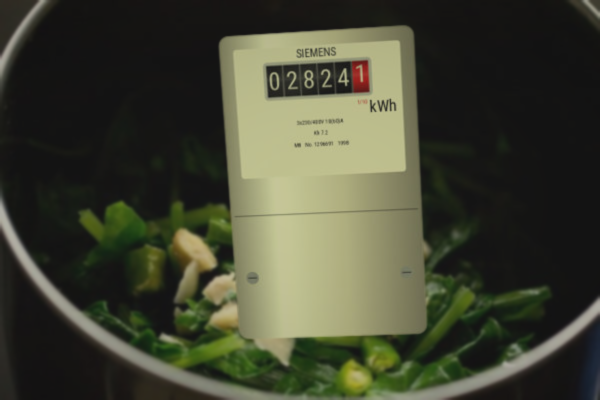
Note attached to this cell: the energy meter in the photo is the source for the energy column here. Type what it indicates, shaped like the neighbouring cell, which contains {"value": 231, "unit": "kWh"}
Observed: {"value": 2824.1, "unit": "kWh"}
